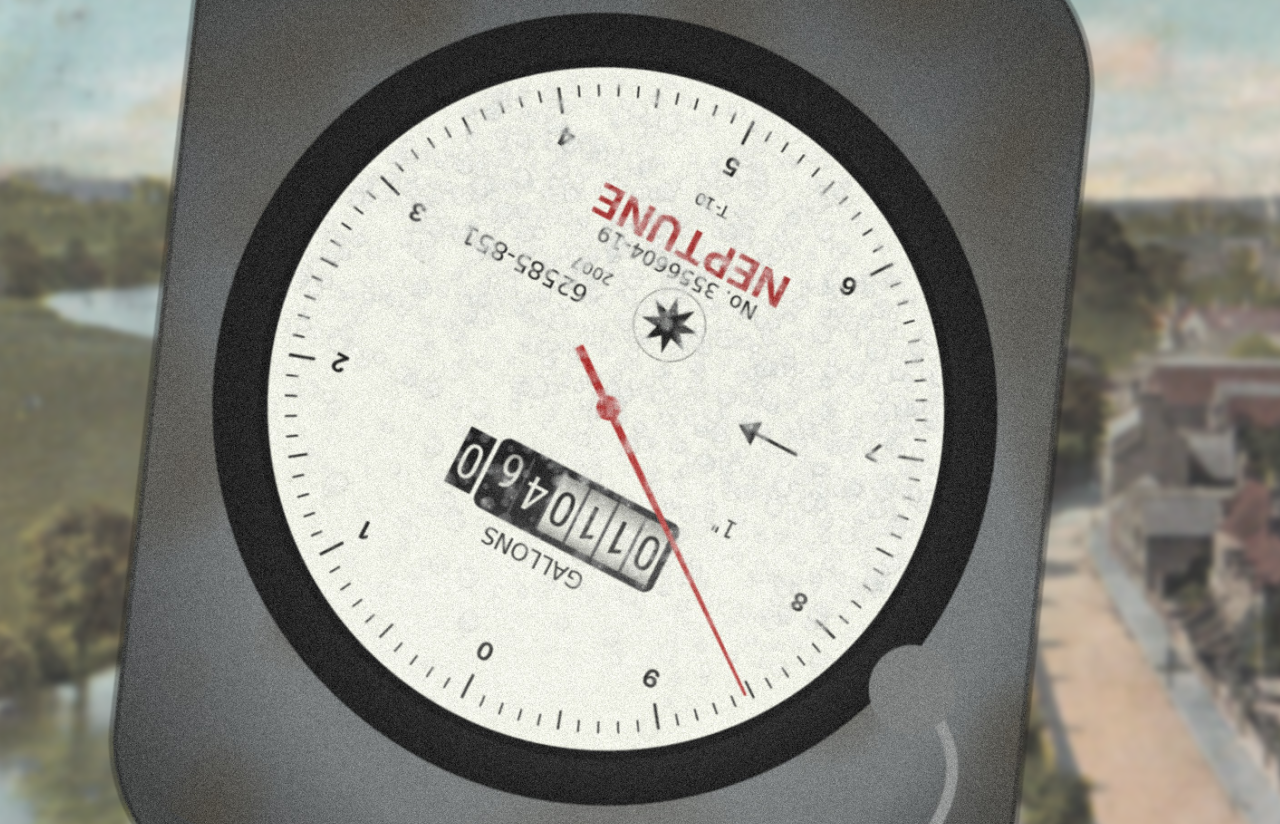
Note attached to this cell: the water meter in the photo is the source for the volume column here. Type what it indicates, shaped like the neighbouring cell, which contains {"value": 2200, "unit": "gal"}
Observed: {"value": 110458.5, "unit": "gal"}
